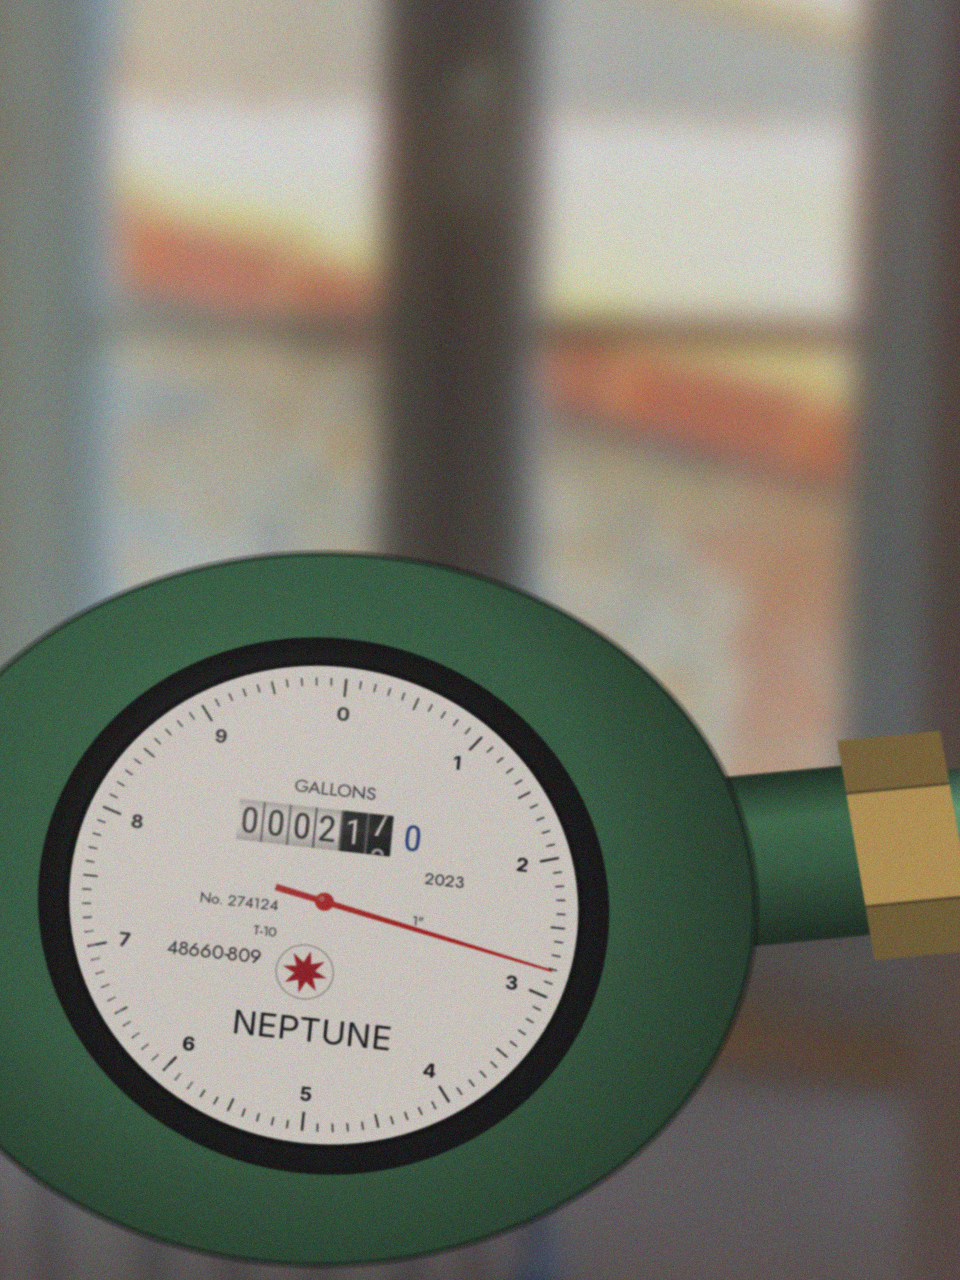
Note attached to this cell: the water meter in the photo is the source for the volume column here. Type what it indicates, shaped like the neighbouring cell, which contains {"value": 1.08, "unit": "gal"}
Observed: {"value": 2172.8, "unit": "gal"}
